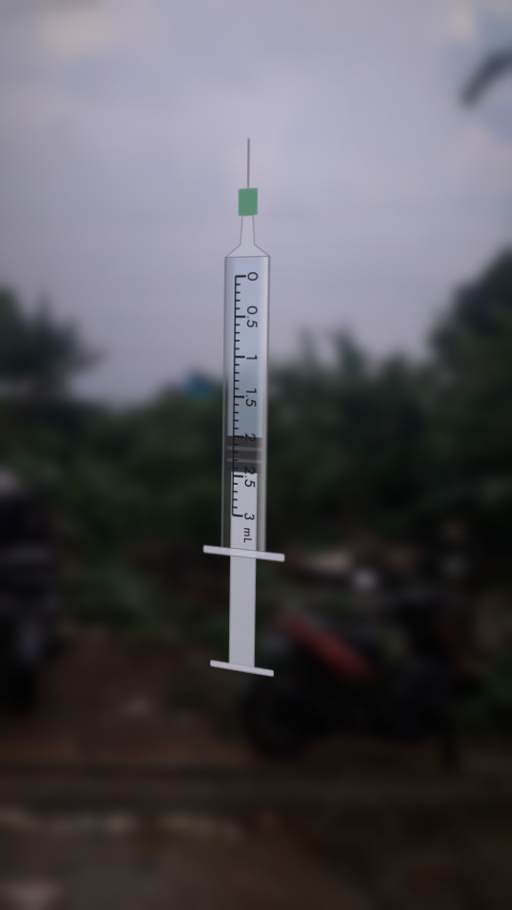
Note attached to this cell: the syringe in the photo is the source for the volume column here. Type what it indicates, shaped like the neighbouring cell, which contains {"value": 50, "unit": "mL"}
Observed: {"value": 2, "unit": "mL"}
